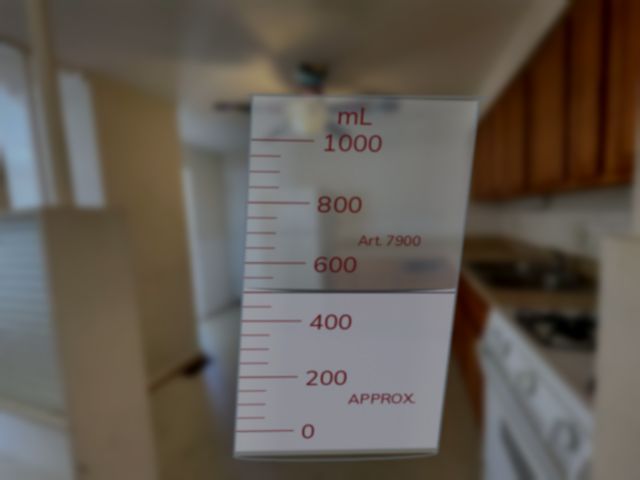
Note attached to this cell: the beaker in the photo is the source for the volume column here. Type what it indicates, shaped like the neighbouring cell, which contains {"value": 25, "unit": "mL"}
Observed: {"value": 500, "unit": "mL"}
